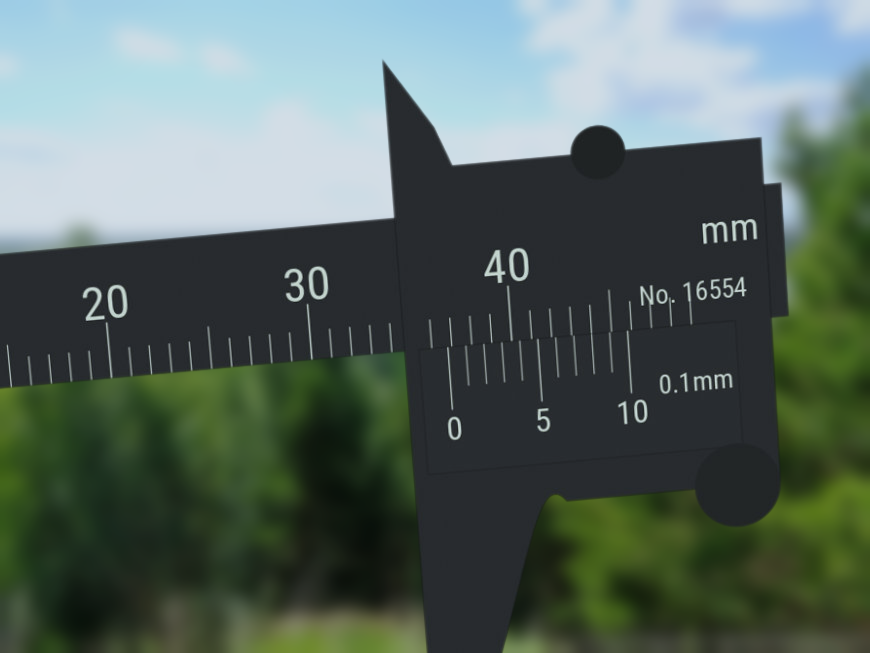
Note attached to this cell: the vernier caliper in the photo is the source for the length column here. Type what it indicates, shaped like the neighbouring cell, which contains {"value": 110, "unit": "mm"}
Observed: {"value": 36.8, "unit": "mm"}
